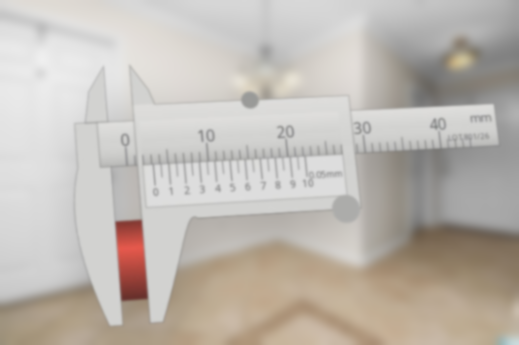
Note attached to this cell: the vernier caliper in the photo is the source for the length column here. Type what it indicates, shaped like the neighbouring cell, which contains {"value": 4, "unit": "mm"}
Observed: {"value": 3.2, "unit": "mm"}
